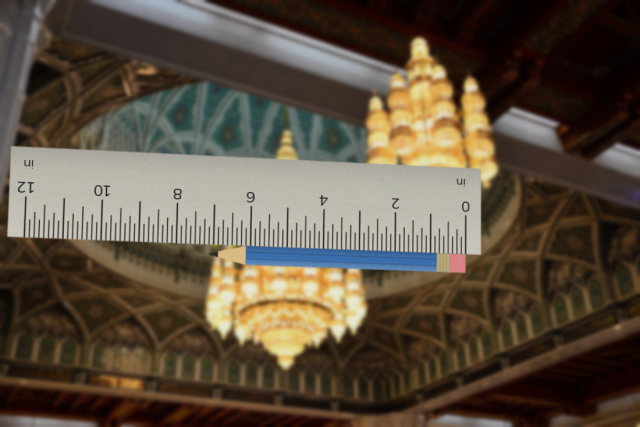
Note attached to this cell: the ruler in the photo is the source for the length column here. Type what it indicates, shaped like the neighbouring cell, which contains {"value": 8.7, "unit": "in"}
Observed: {"value": 7.125, "unit": "in"}
